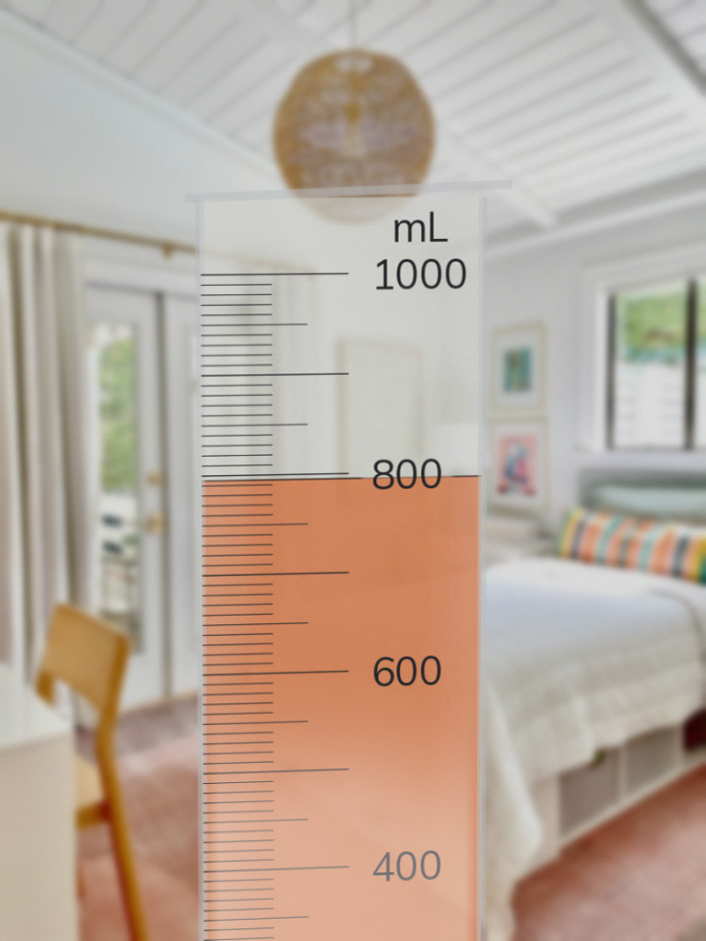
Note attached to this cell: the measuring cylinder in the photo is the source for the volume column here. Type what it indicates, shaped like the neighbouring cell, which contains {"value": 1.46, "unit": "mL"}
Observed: {"value": 795, "unit": "mL"}
